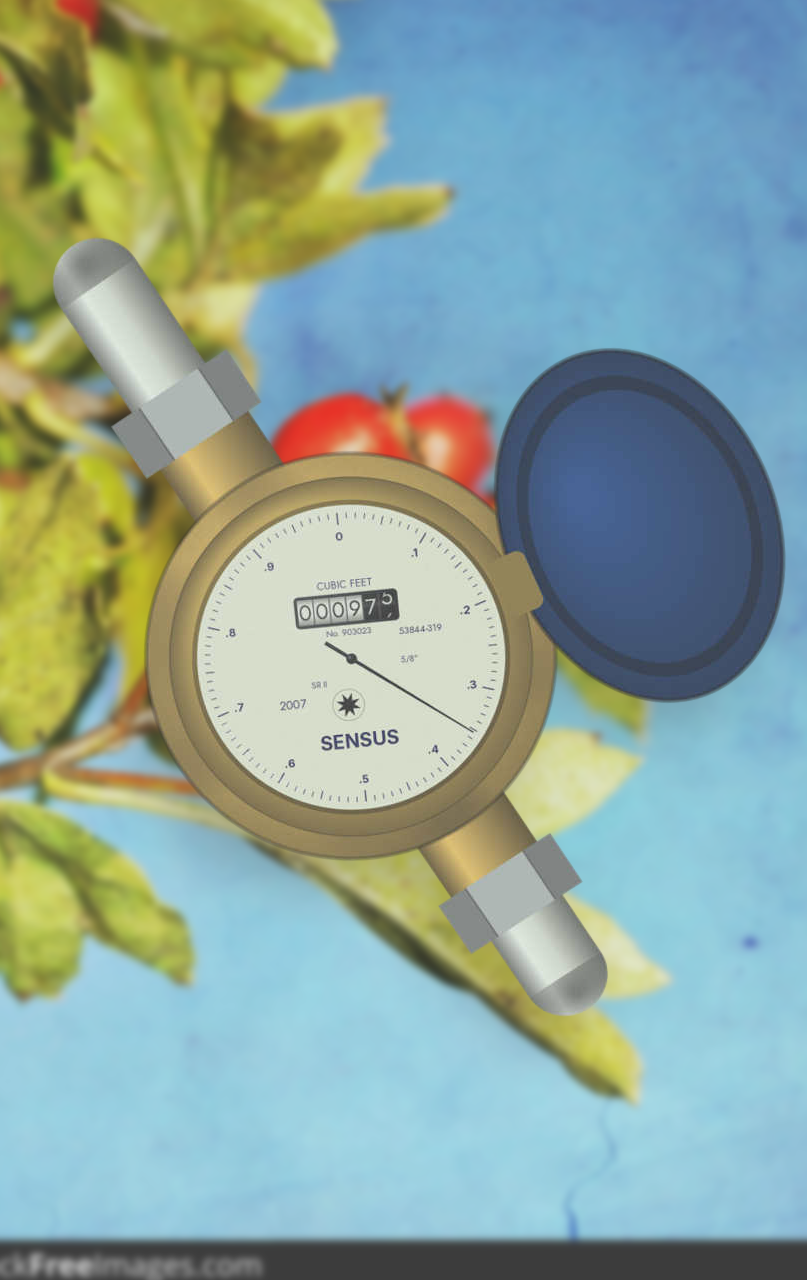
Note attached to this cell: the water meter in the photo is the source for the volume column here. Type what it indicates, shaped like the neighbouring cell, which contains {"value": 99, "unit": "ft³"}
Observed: {"value": 975.35, "unit": "ft³"}
